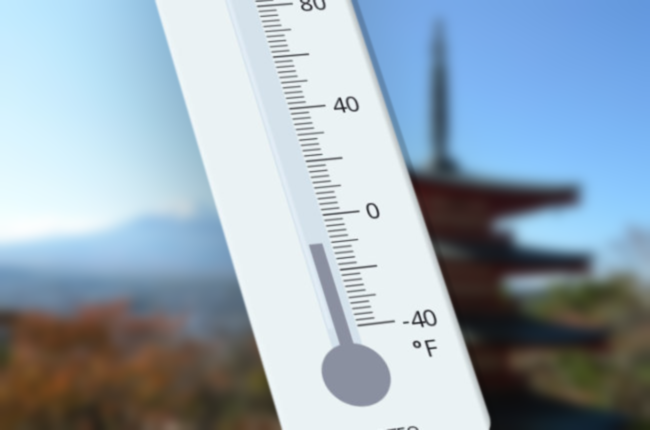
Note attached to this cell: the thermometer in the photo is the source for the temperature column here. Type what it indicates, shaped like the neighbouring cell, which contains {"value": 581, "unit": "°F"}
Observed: {"value": -10, "unit": "°F"}
